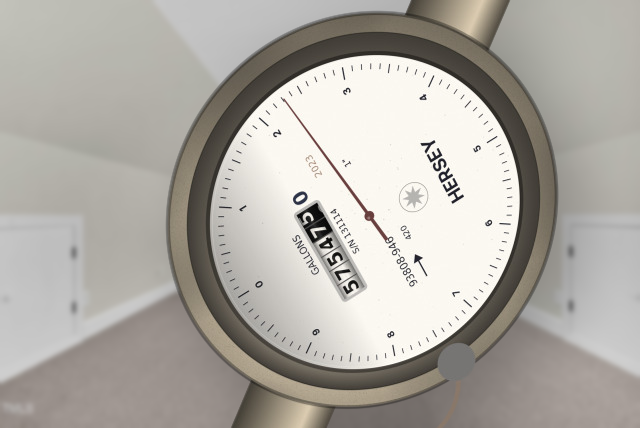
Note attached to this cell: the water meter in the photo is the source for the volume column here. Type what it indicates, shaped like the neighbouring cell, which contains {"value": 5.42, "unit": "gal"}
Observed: {"value": 5754752.3, "unit": "gal"}
